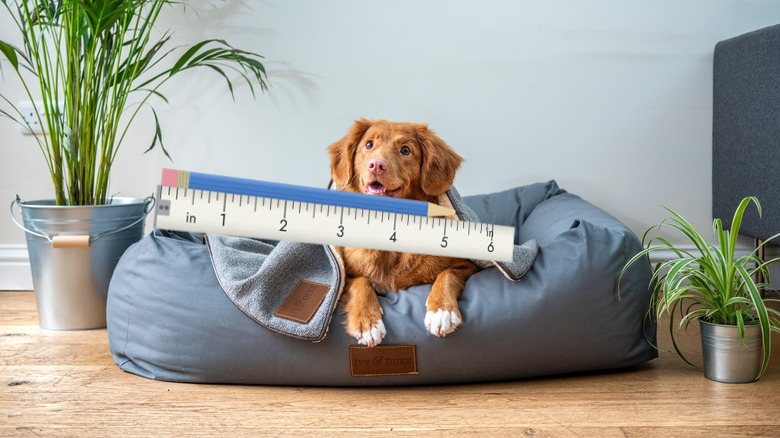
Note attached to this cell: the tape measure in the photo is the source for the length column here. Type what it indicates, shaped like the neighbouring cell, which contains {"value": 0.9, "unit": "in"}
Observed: {"value": 5.375, "unit": "in"}
